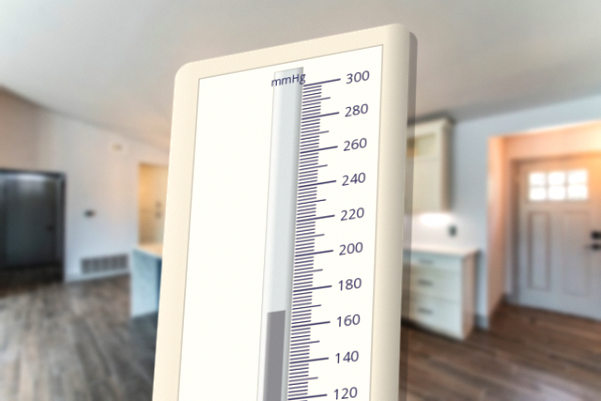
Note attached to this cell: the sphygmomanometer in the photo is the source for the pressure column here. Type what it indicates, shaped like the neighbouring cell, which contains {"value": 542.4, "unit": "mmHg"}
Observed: {"value": 170, "unit": "mmHg"}
